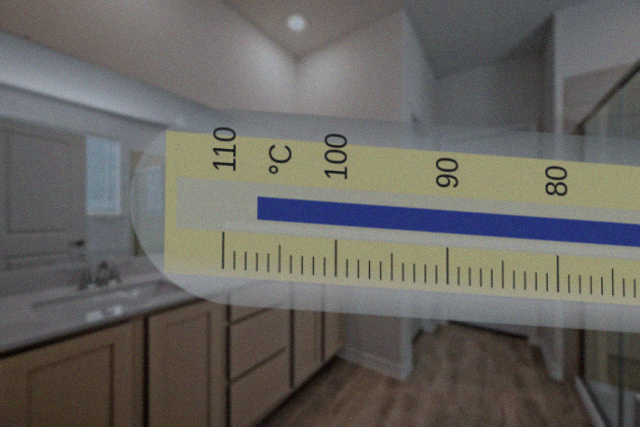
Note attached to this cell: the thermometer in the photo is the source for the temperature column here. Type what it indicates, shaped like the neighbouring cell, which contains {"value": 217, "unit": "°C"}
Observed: {"value": 107, "unit": "°C"}
